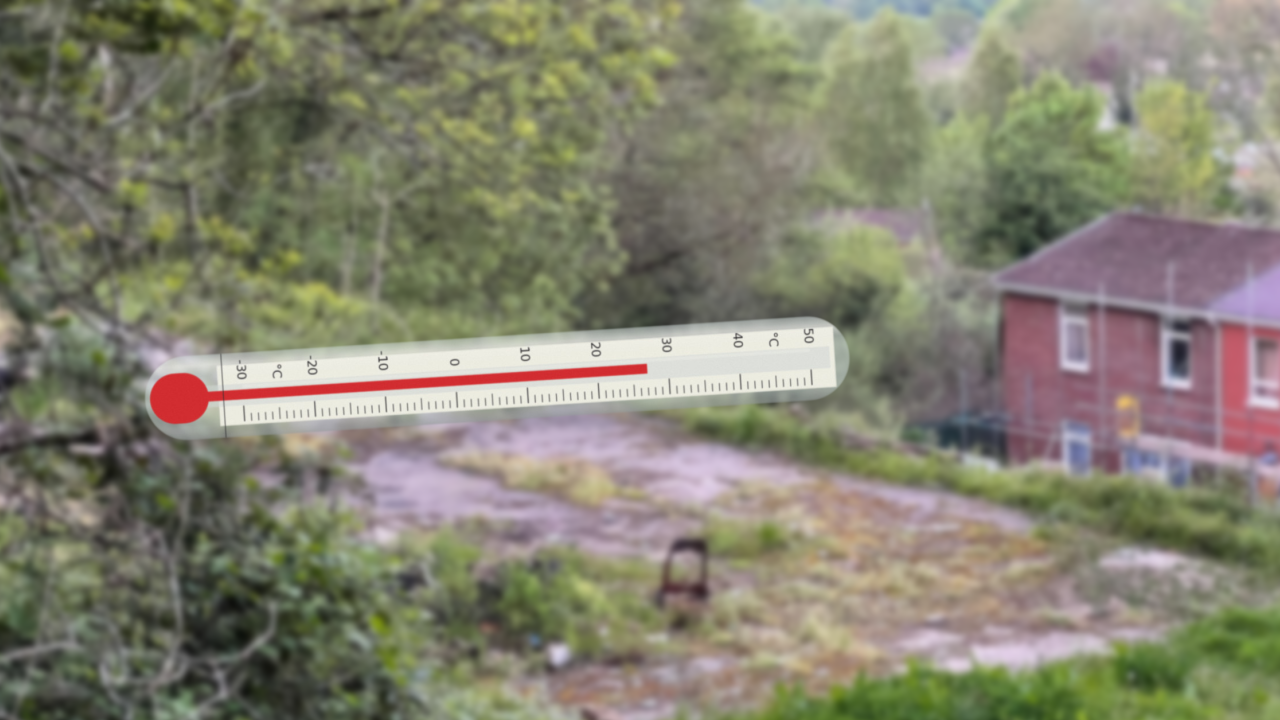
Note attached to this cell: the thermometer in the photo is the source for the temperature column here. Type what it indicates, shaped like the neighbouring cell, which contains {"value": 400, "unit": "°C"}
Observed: {"value": 27, "unit": "°C"}
